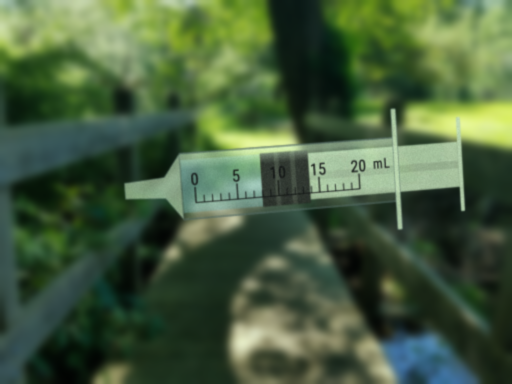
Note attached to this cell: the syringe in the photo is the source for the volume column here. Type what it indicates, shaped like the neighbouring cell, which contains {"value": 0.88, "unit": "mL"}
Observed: {"value": 8, "unit": "mL"}
